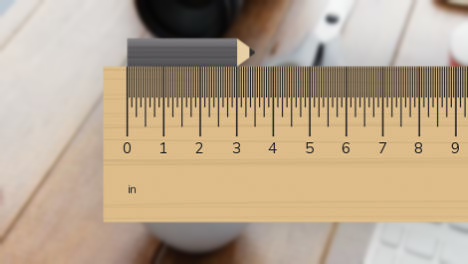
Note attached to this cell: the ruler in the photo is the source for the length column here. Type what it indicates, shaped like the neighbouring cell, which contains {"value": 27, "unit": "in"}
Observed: {"value": 3.5, "unit": "in"}
